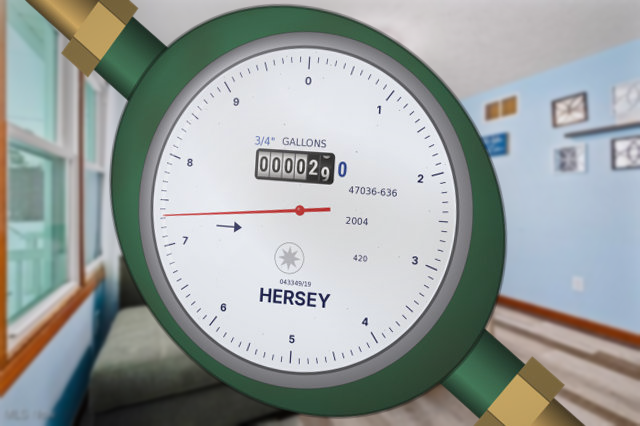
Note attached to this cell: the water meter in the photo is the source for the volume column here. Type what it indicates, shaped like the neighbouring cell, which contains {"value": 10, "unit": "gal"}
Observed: {"value": 287.3, "unit": "gal"}
